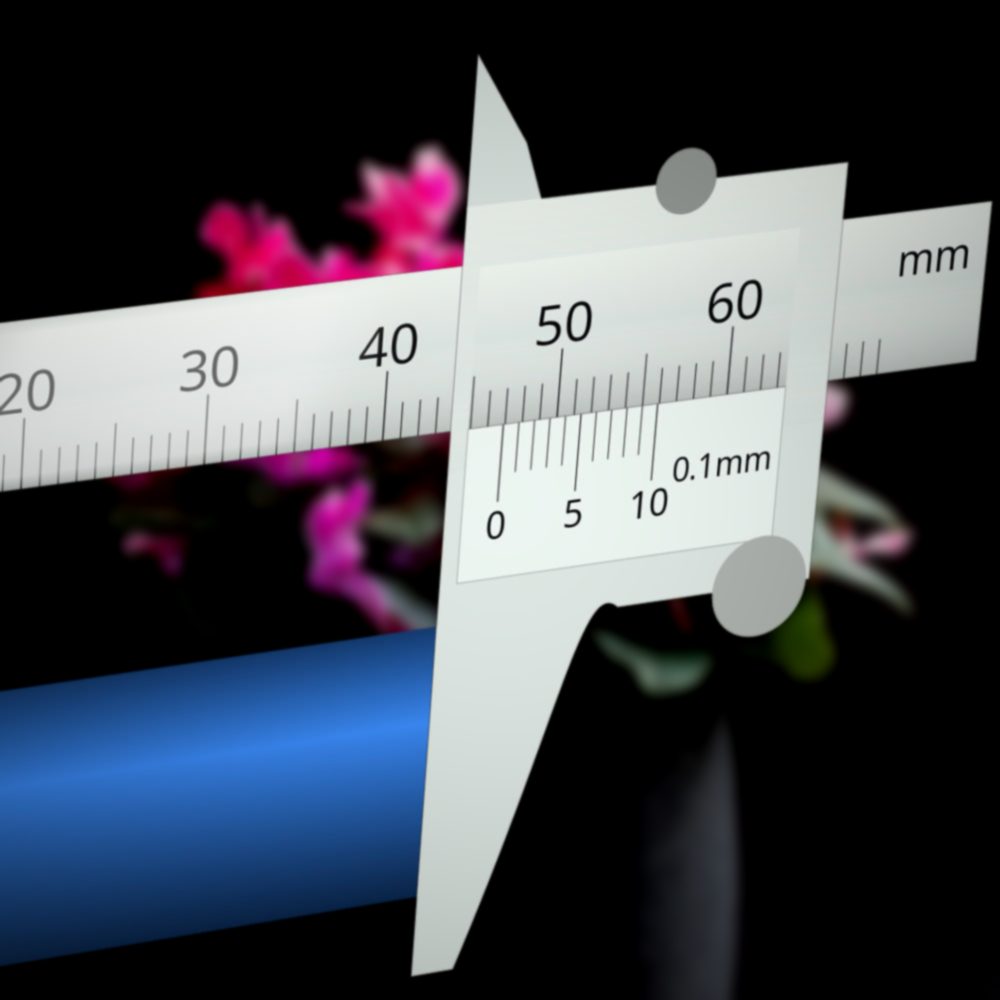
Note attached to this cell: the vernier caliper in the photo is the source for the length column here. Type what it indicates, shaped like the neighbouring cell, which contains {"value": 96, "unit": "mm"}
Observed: {"value": 46.9, "unit": "mm"}
